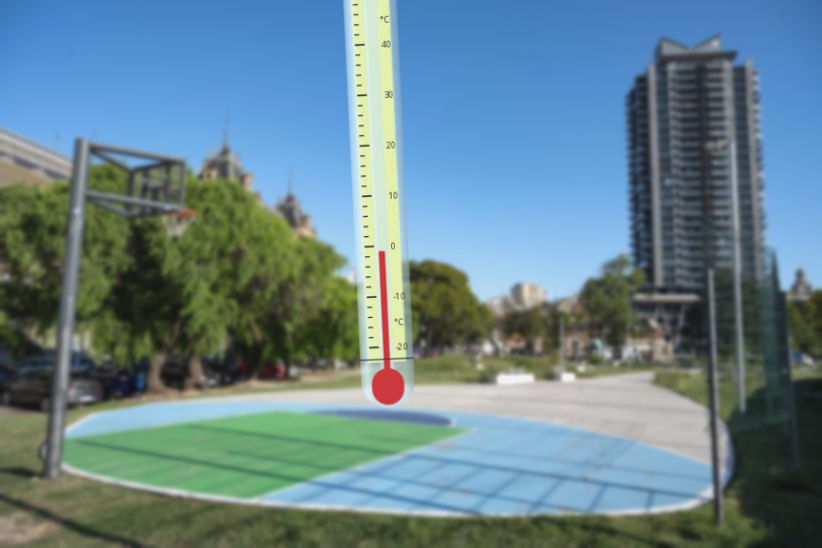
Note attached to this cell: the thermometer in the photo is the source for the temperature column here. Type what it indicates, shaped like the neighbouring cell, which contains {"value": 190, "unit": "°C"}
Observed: {"value": -1, "unit": "°C"}
